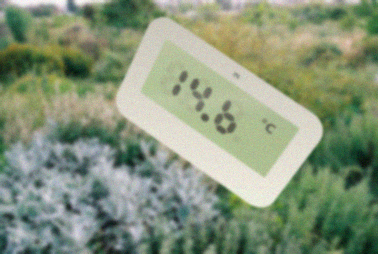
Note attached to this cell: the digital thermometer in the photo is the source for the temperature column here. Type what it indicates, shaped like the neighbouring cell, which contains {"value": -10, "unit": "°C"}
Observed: {"value": 14.6, "unit": "°C"}
